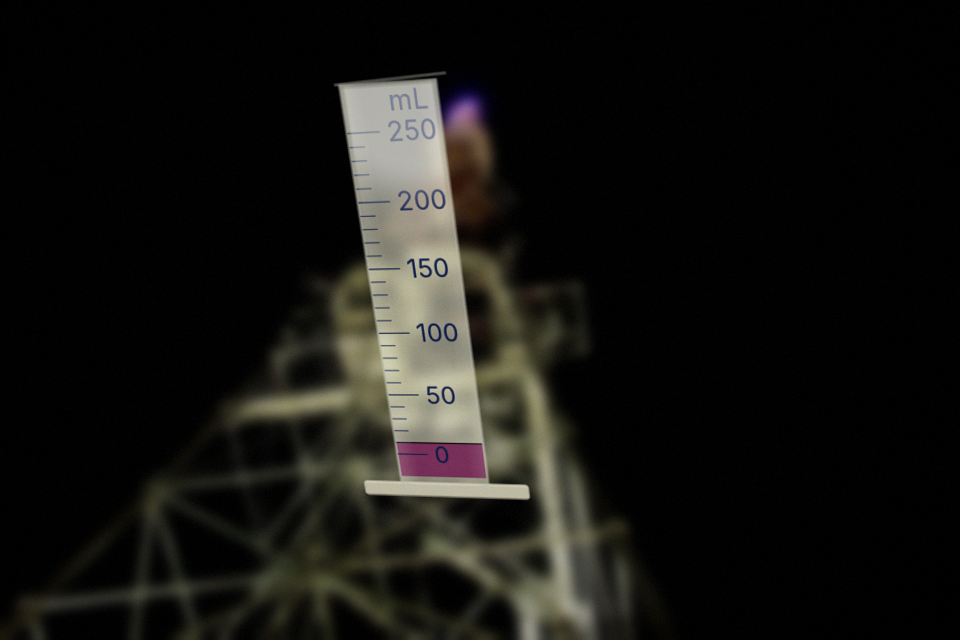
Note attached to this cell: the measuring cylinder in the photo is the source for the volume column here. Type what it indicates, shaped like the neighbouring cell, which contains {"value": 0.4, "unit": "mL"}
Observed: {"value": 10, "unit": "mL"}
